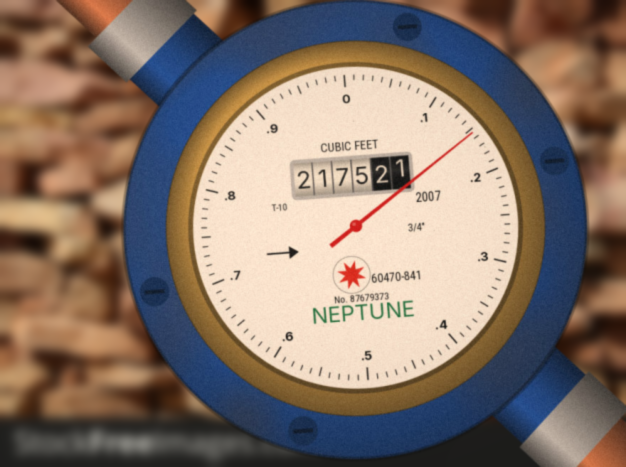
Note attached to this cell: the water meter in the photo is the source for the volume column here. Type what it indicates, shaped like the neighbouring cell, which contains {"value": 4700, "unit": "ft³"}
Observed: {"value": 217521.15, "unit": "ft³"}
